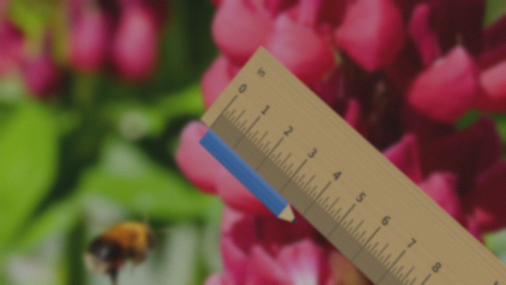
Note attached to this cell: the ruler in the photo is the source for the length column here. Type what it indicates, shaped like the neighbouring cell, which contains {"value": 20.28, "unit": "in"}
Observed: {"value": 4, "unit": "in"}
